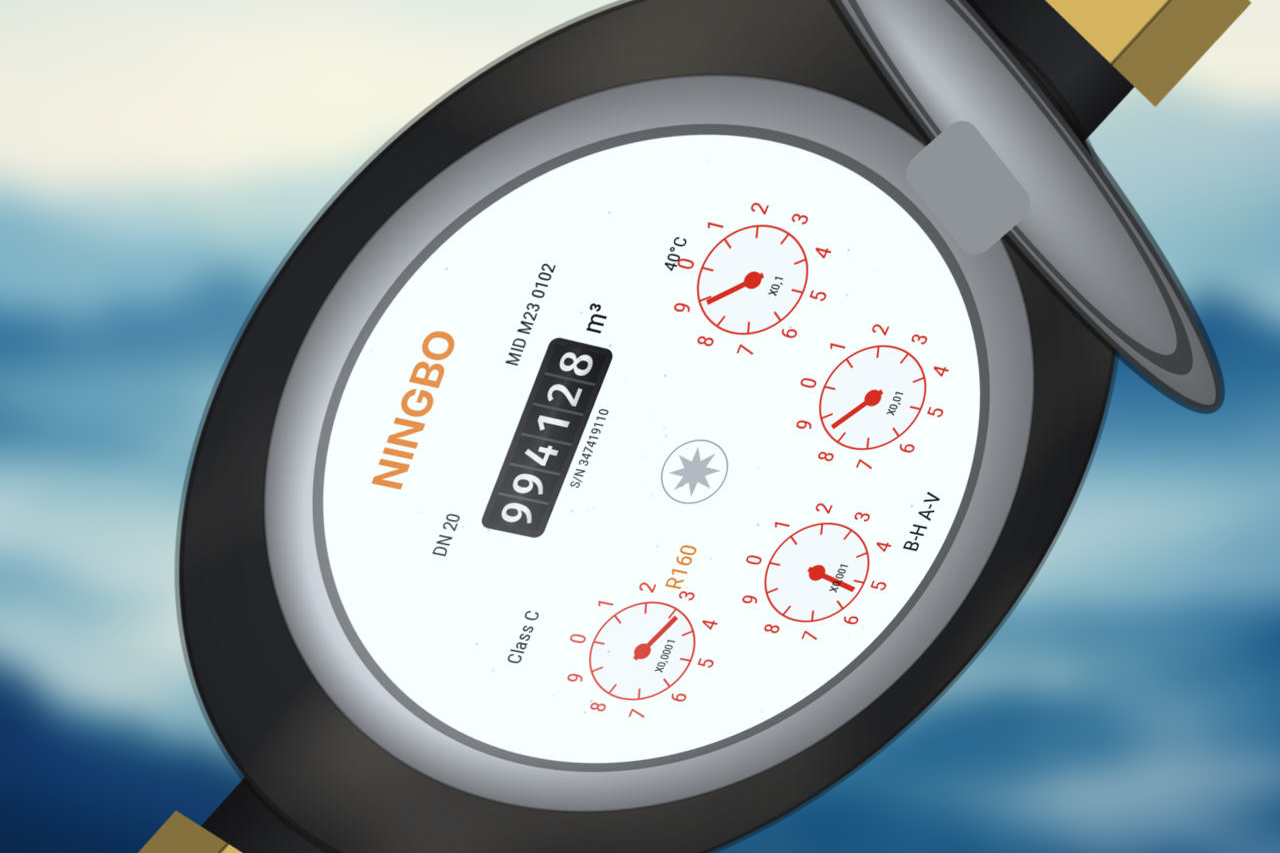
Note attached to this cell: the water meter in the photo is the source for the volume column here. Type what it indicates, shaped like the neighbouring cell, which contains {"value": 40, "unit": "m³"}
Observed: {"value": 994128.8853, "unit": "m³"}
